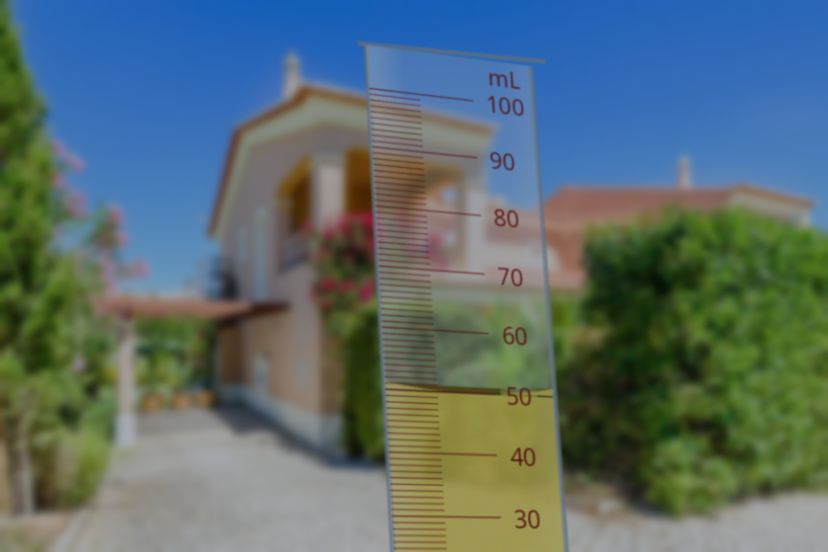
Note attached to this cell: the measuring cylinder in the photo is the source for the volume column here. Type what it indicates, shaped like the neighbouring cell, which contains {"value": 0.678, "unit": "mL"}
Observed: {"value": 50, "unit": "mL"}
